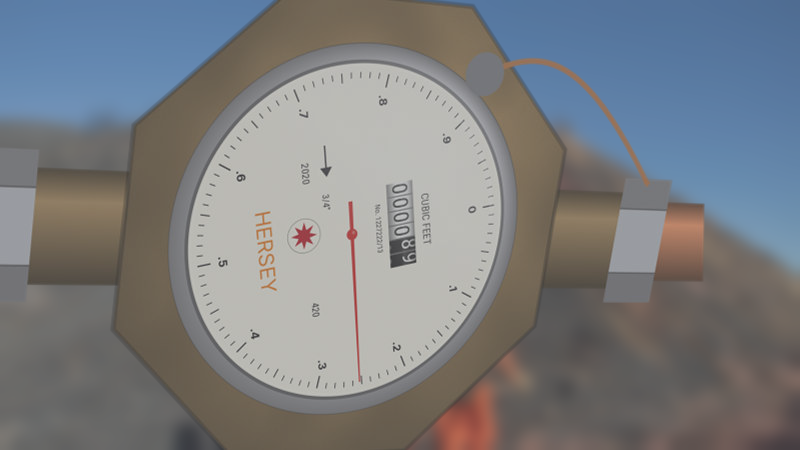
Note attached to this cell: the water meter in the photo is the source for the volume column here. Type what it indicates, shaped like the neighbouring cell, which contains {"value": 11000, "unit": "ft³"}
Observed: {"value": 89.25, "unit": "ft³"}
